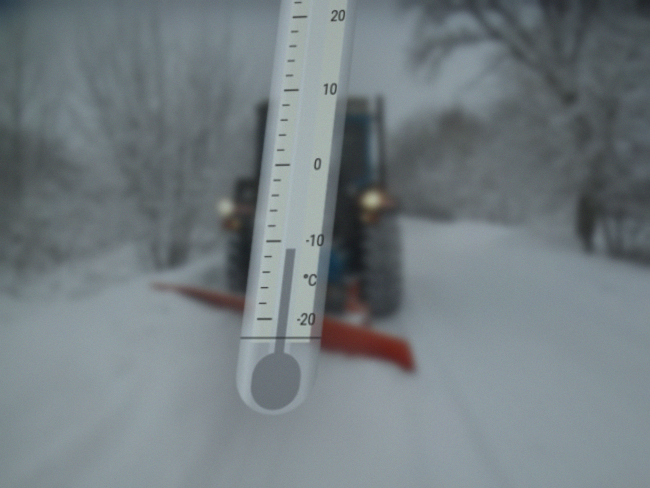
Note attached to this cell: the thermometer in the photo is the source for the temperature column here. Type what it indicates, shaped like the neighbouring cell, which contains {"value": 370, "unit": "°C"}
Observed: {"value": -11, "unit": "°C"}
